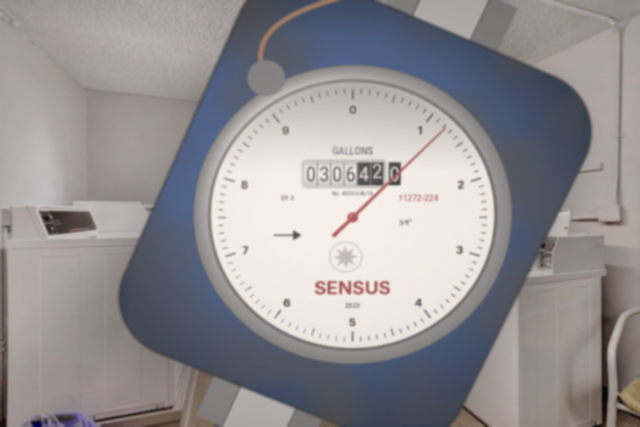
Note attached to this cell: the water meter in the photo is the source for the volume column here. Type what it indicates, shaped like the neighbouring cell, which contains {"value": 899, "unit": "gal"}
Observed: {"value": 306421.2, "unit": "gal"}
